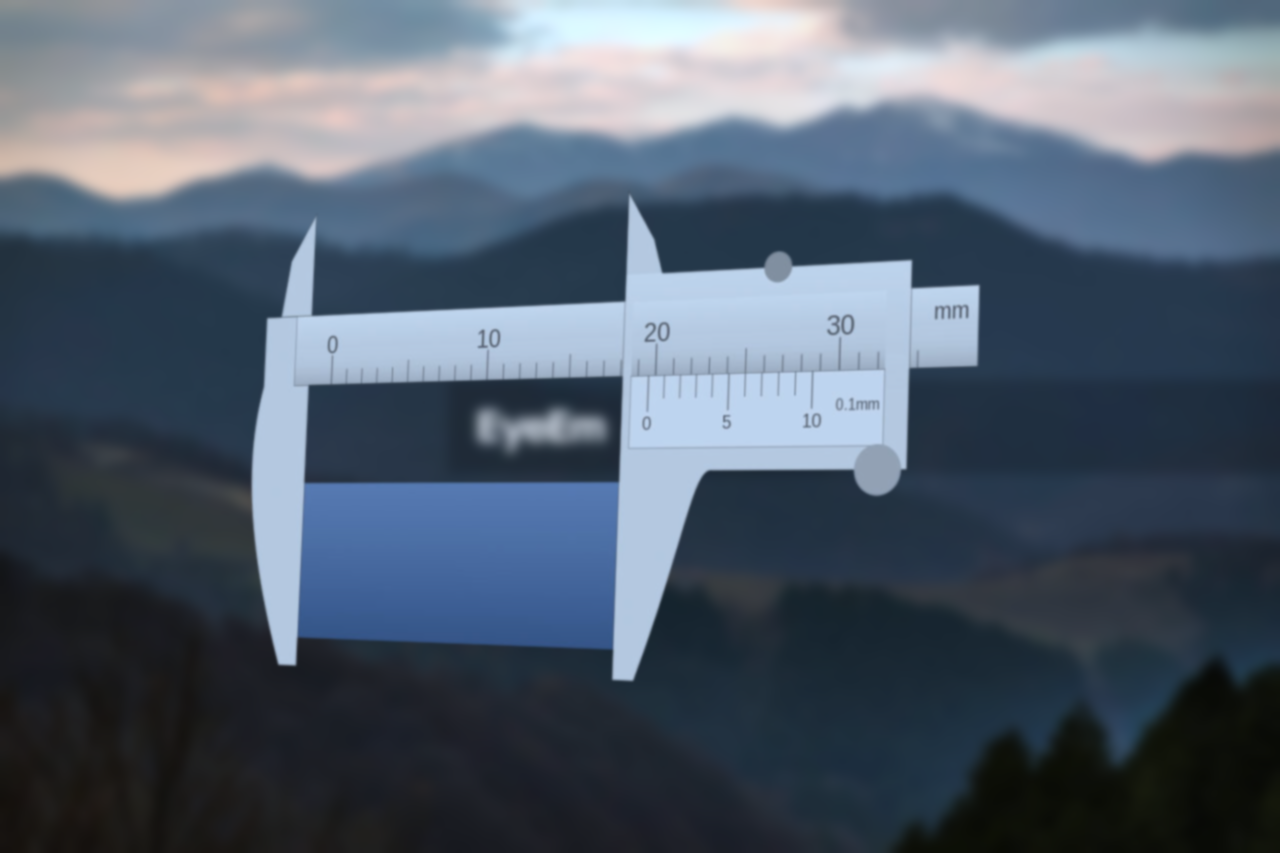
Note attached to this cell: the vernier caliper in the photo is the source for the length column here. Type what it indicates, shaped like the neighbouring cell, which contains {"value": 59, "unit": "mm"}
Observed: {"value": 19.6, "unit": "mm"}
